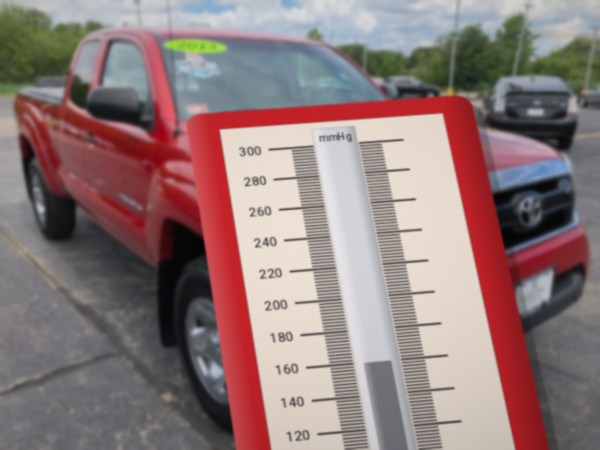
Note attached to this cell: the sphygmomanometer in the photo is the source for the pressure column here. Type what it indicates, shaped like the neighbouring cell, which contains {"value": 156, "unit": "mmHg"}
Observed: {"value": 160, "unit": "mmHg"}
